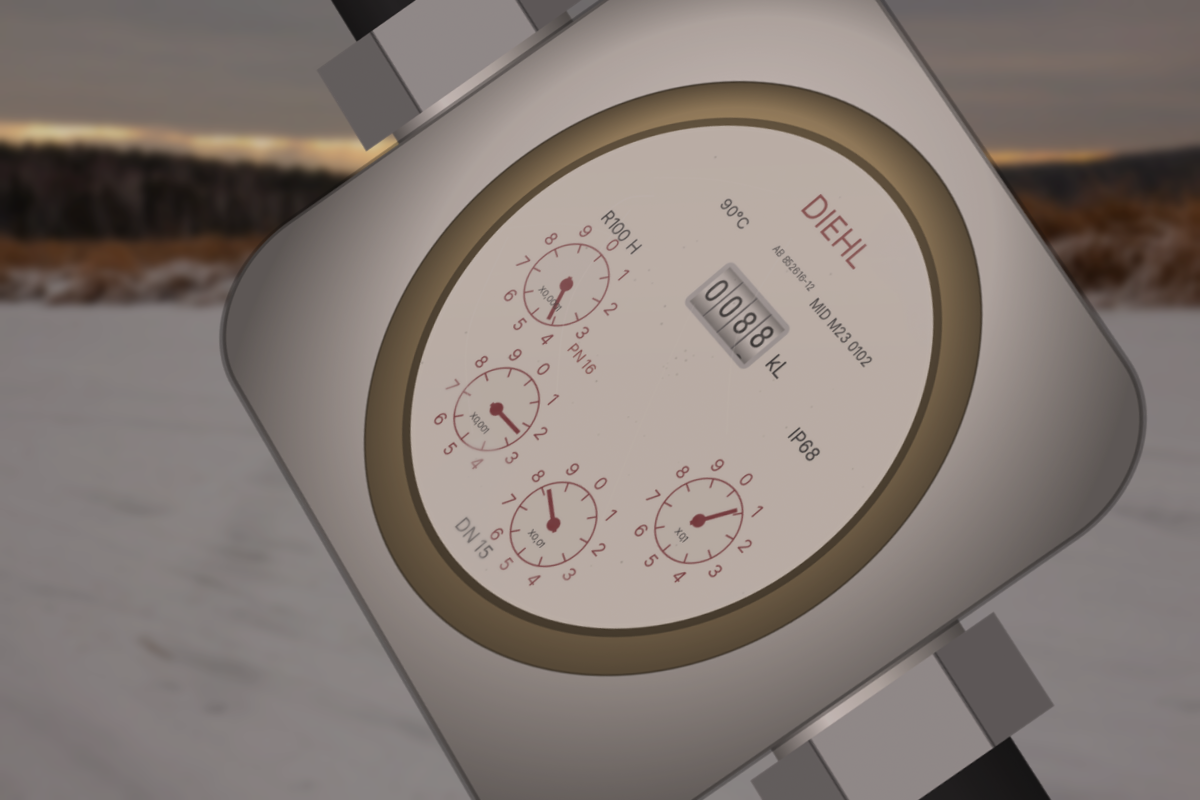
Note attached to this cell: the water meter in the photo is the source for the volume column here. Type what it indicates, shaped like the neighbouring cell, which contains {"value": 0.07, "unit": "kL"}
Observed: {"value": 88.0824, "unit": "kL"}
